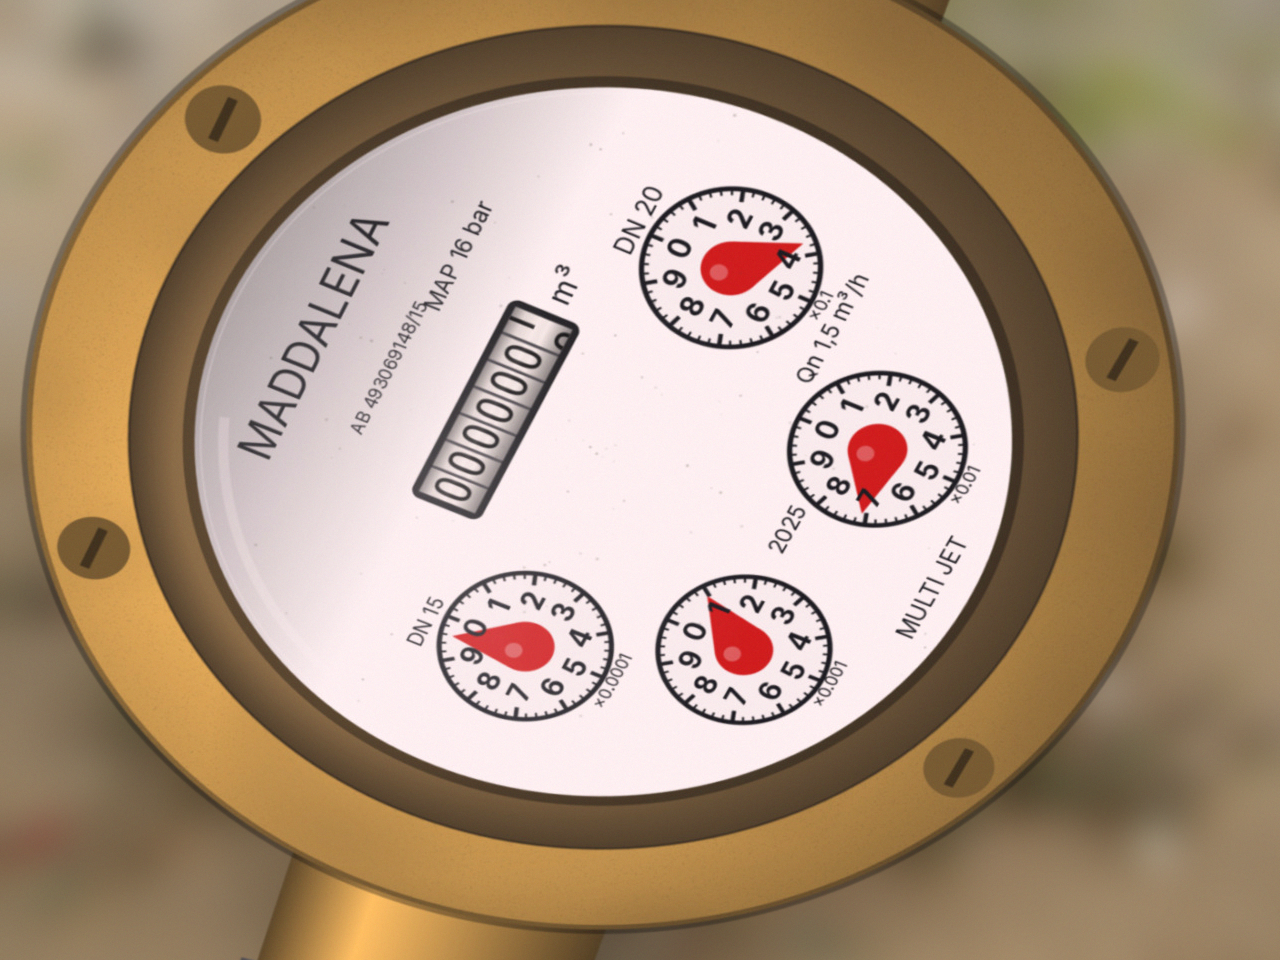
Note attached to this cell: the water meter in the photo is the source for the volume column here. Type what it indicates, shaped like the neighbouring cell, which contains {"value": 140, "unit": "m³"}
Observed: {"value": 1.3709, "unit": "m³"}
